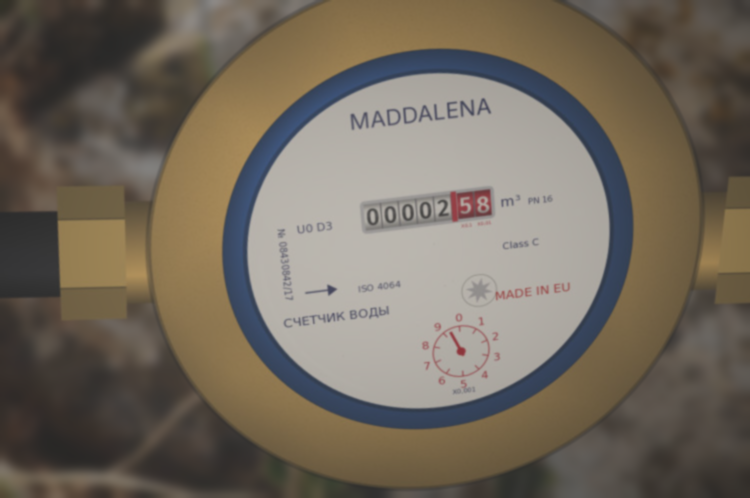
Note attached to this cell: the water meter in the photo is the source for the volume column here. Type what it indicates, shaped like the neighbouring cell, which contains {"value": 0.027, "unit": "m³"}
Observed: {"value": 2.579, "unit": "m³"}
